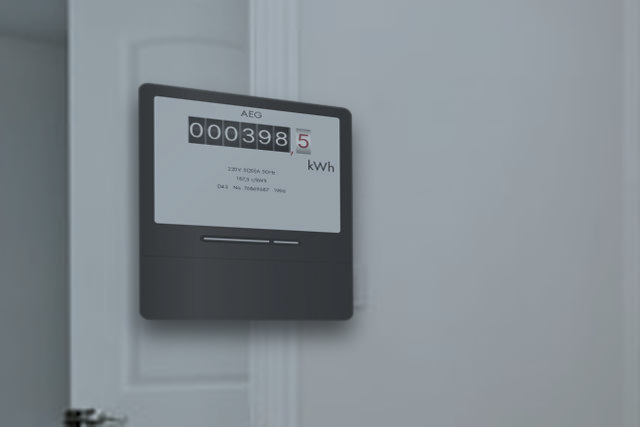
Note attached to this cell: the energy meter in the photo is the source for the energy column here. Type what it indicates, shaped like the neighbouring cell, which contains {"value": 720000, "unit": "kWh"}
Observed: {"value": 398.5, "unit": "kWh"}
